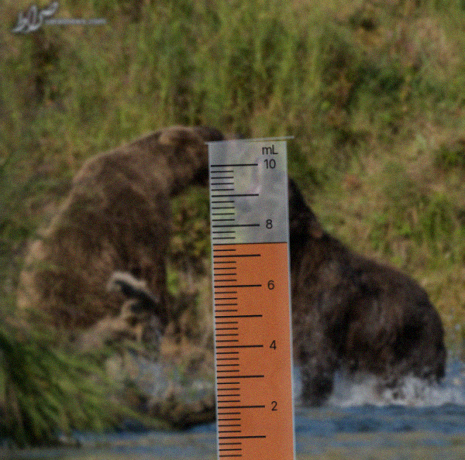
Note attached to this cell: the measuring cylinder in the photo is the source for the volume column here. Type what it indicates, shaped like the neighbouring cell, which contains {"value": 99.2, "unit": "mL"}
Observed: {"value": 7.4, "unit": "mL"}
